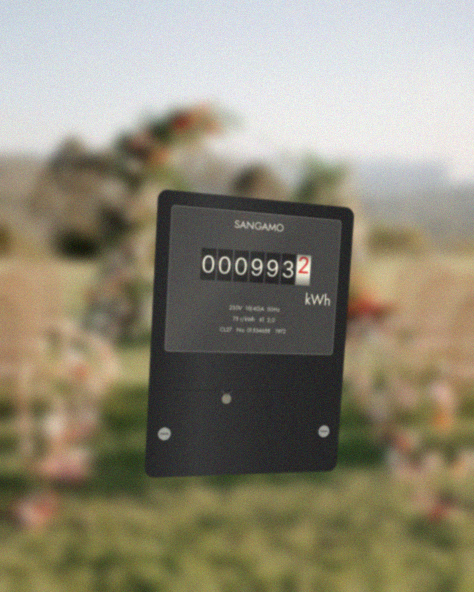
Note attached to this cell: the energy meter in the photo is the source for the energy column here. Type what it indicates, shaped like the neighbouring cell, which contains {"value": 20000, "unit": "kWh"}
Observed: {"value": 993.2, "unit": "kWh"}
